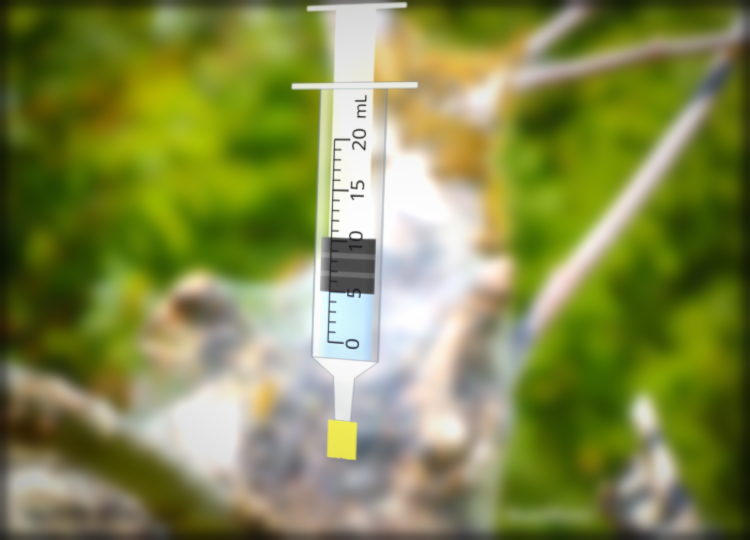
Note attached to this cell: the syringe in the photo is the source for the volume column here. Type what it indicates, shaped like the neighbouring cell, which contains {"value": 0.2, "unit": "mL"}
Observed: {"value": 5, "unit": "mL"}
